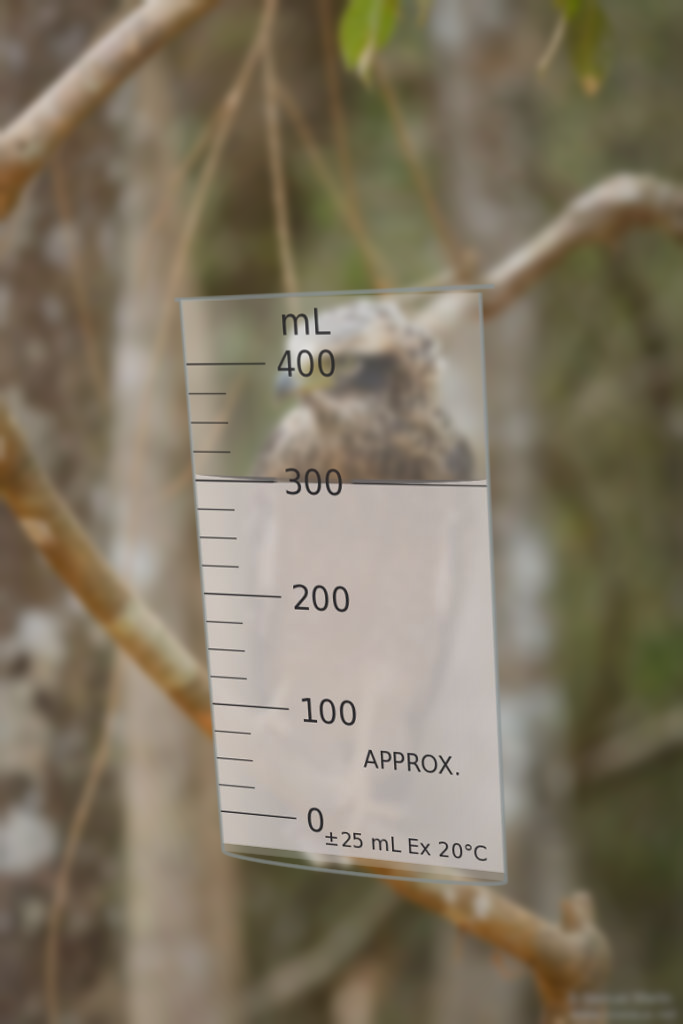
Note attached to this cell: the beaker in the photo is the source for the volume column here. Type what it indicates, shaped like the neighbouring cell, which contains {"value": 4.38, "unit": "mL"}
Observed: {"value": 300, "unit": "mL"}
